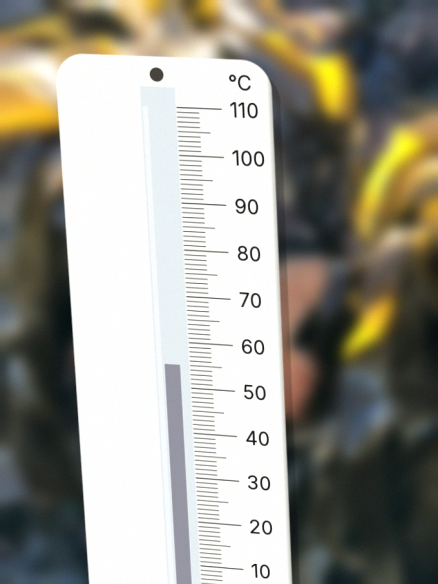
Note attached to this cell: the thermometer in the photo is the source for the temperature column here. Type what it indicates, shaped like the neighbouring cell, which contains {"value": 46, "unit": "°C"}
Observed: {"value": 55, "unit": "°C"}
